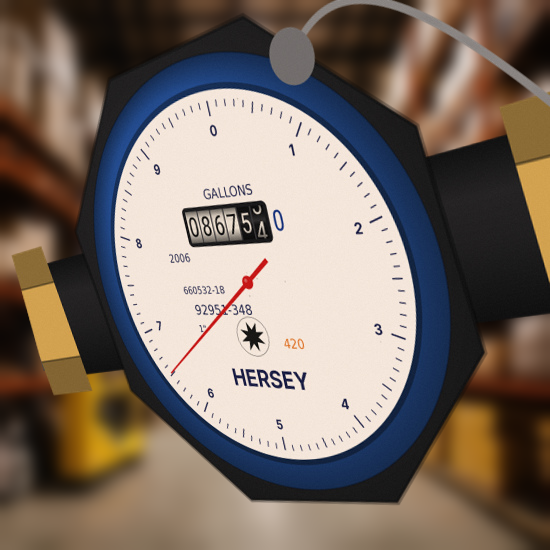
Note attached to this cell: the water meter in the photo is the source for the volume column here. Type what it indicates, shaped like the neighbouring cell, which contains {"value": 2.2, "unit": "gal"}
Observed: {"value": 867536.5, "unit": "gal"}
